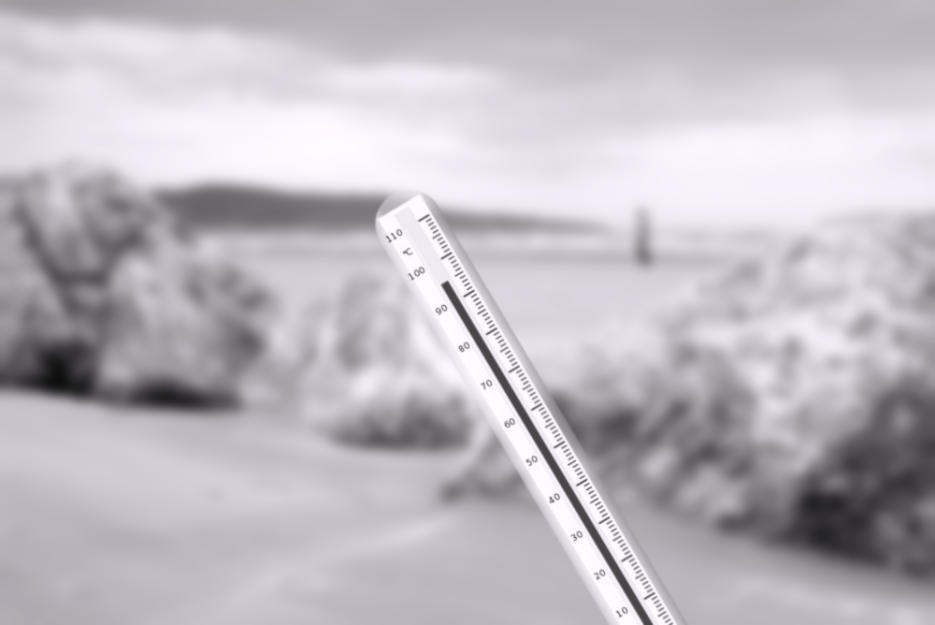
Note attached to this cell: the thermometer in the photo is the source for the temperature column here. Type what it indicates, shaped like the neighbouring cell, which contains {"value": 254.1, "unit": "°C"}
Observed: {"value": 95, "unit": "°C"}
